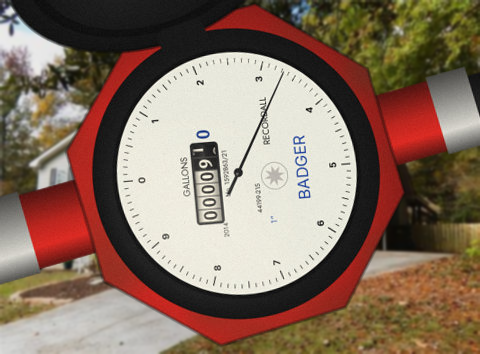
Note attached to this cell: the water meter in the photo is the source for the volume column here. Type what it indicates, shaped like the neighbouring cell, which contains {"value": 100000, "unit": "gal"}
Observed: {"value": 913.3, "unit": "gal"}
